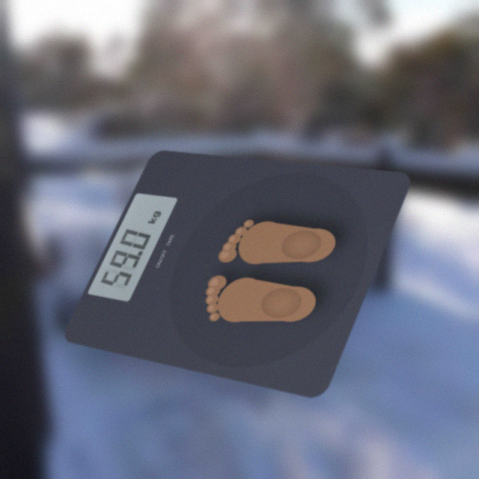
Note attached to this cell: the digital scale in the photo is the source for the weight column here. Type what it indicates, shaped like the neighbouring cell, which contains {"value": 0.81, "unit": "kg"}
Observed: {"value": 59.0, "unit": "kg"}
